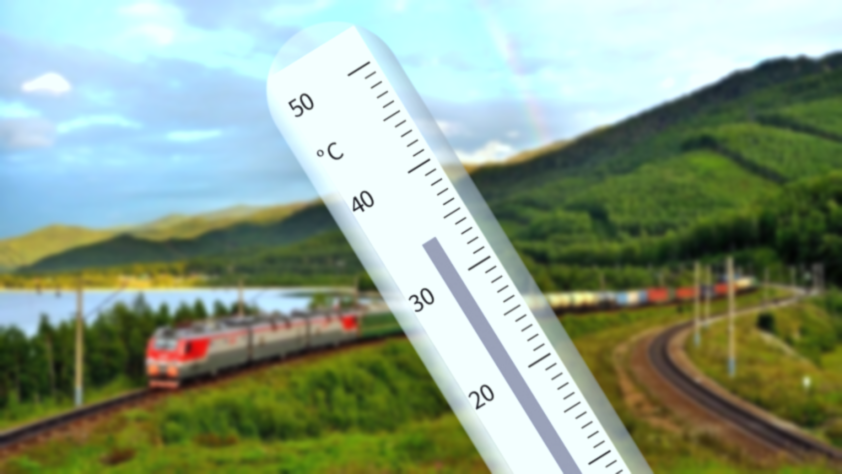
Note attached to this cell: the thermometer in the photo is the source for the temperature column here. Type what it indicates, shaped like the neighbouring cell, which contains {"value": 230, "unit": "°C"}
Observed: {"value": 34, "unit": "°C"}
